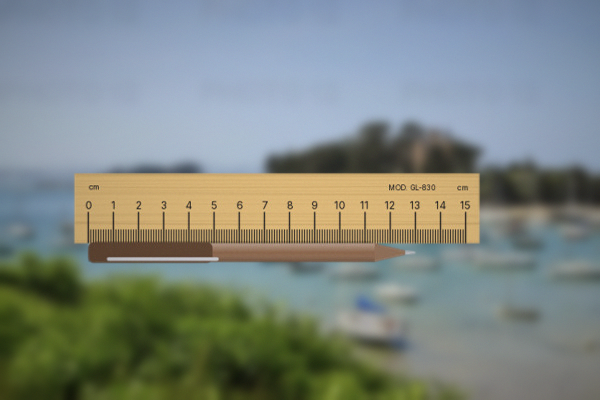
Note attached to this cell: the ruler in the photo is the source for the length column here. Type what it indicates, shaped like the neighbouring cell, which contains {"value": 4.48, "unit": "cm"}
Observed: {"value": 13, "unit": "cm"}
